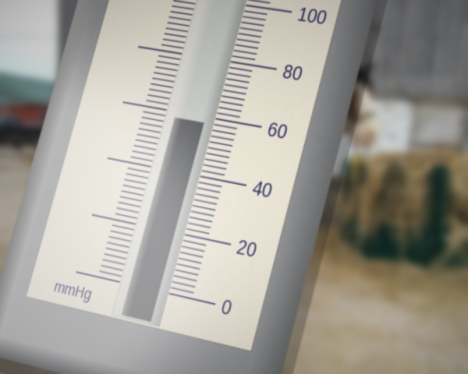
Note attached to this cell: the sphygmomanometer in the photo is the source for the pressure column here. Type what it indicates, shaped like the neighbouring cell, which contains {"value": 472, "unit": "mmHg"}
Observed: {"value": 58, "unit": "mmHg"}
